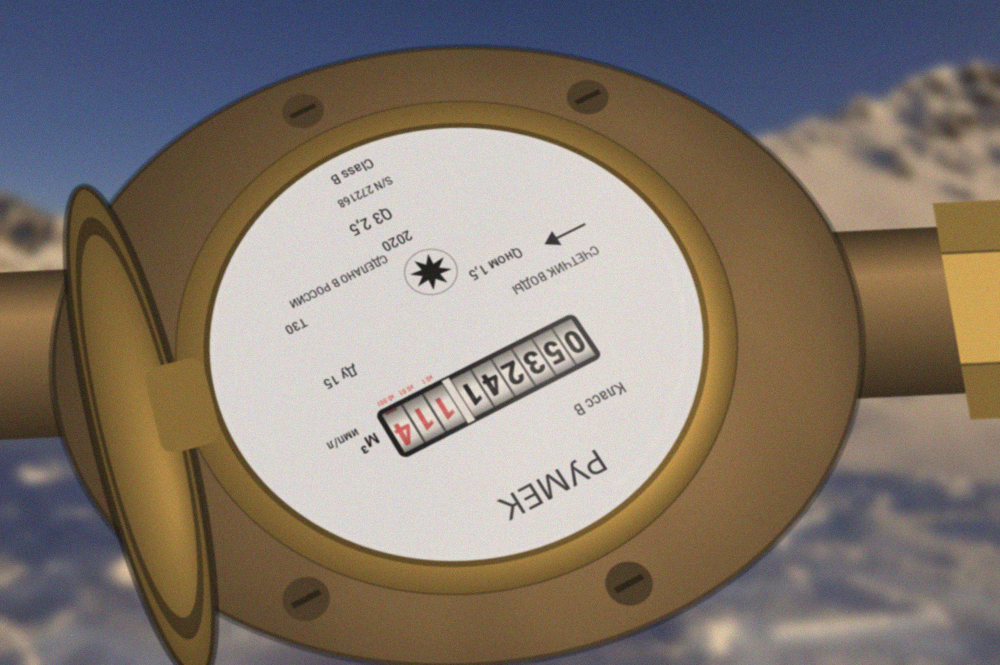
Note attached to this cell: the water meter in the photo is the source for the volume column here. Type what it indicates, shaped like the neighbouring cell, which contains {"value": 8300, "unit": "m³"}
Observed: {"value": 53241.114, "unit": "m³"}
